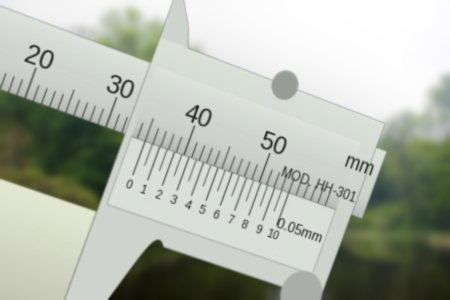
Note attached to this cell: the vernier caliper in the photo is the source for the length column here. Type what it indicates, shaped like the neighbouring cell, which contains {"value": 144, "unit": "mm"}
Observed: {"value": 35.0, "unit": "mm"}
